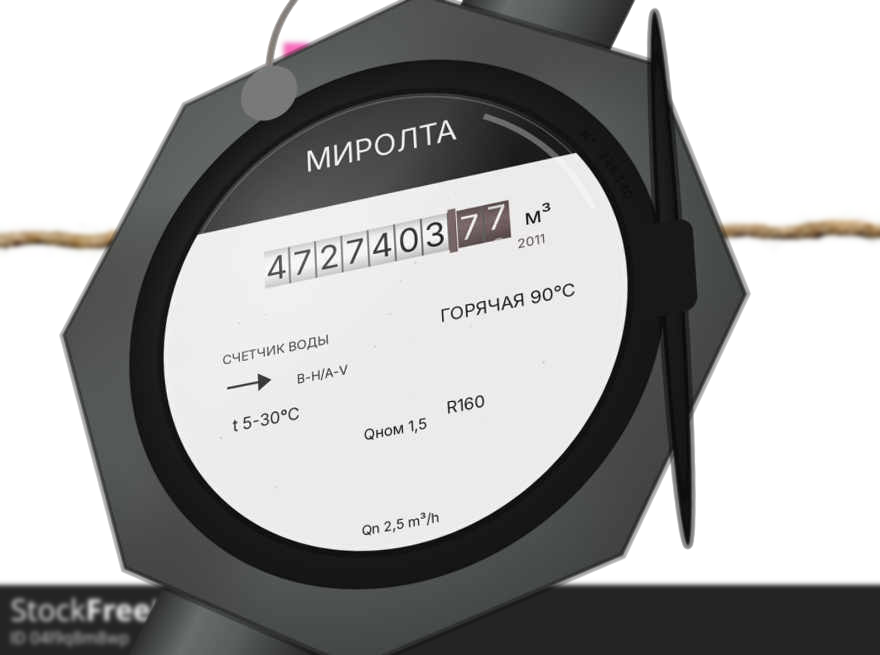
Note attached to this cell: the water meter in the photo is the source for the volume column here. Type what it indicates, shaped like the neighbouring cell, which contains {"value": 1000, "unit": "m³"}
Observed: {"value": 4727403.77, "unit": "m³"}
